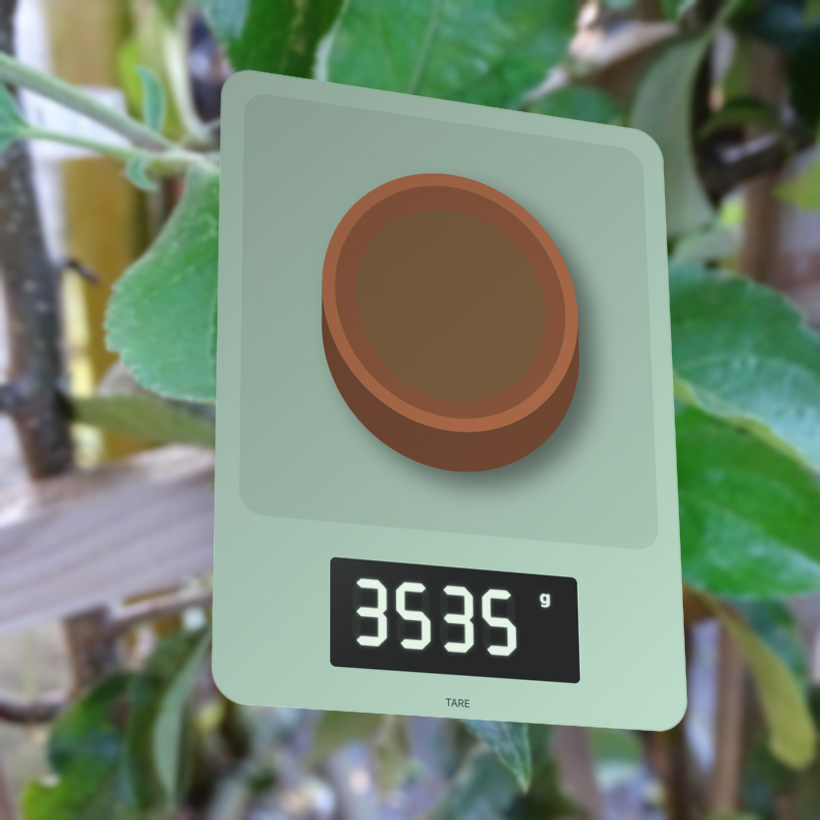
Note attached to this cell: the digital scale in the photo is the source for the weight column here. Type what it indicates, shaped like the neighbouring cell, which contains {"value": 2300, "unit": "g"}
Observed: {"value": 3535, "unit": "g"}
